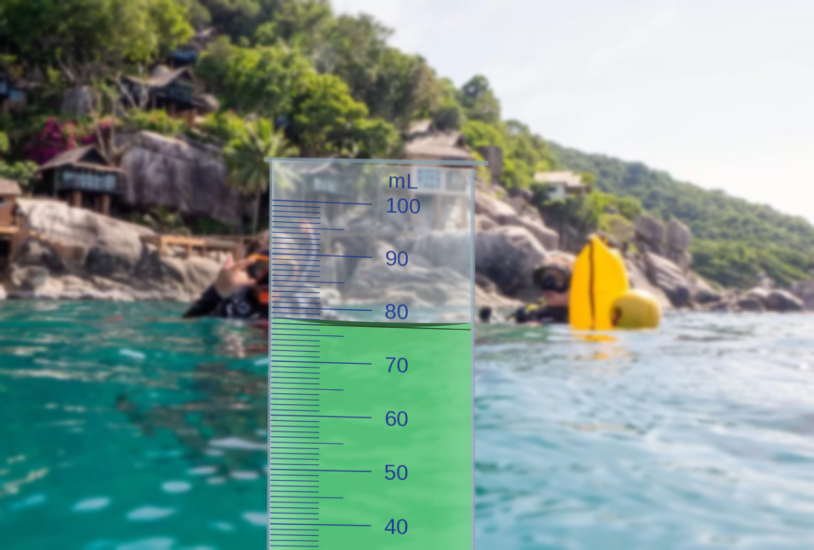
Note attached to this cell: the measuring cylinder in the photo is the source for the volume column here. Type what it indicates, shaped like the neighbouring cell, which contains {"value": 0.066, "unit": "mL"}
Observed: {"value": 77, "unit": "mL"}
